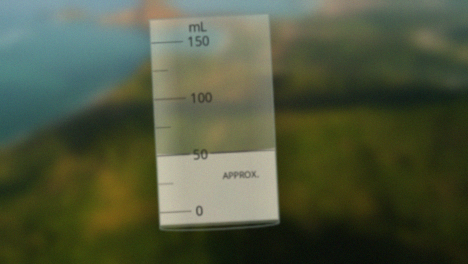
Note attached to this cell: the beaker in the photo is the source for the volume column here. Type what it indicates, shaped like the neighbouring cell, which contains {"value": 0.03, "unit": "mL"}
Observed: {"value": 50, "unit": "mL"}
